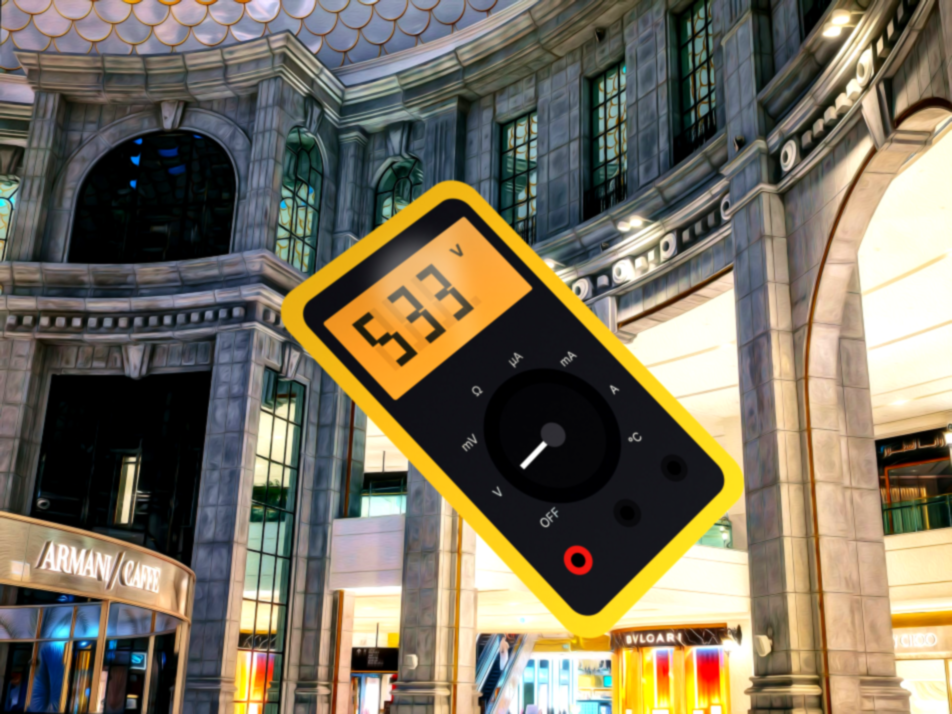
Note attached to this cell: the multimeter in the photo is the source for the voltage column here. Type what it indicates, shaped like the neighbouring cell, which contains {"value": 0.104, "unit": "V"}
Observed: {"value": 533, "unit": "V"}
